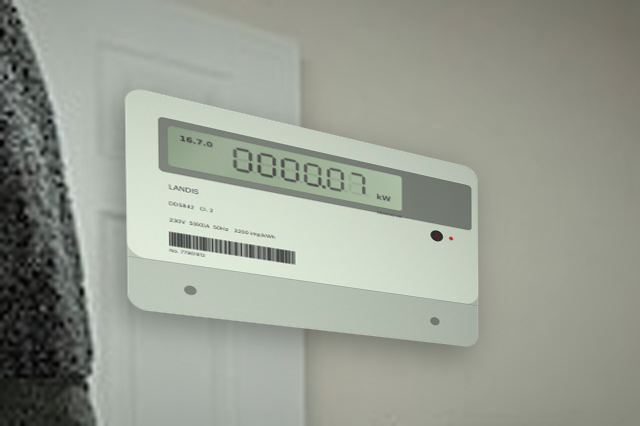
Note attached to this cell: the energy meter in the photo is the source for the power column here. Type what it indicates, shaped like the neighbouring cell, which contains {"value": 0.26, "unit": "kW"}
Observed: {"value": 0.07, "unit": "kW"}
